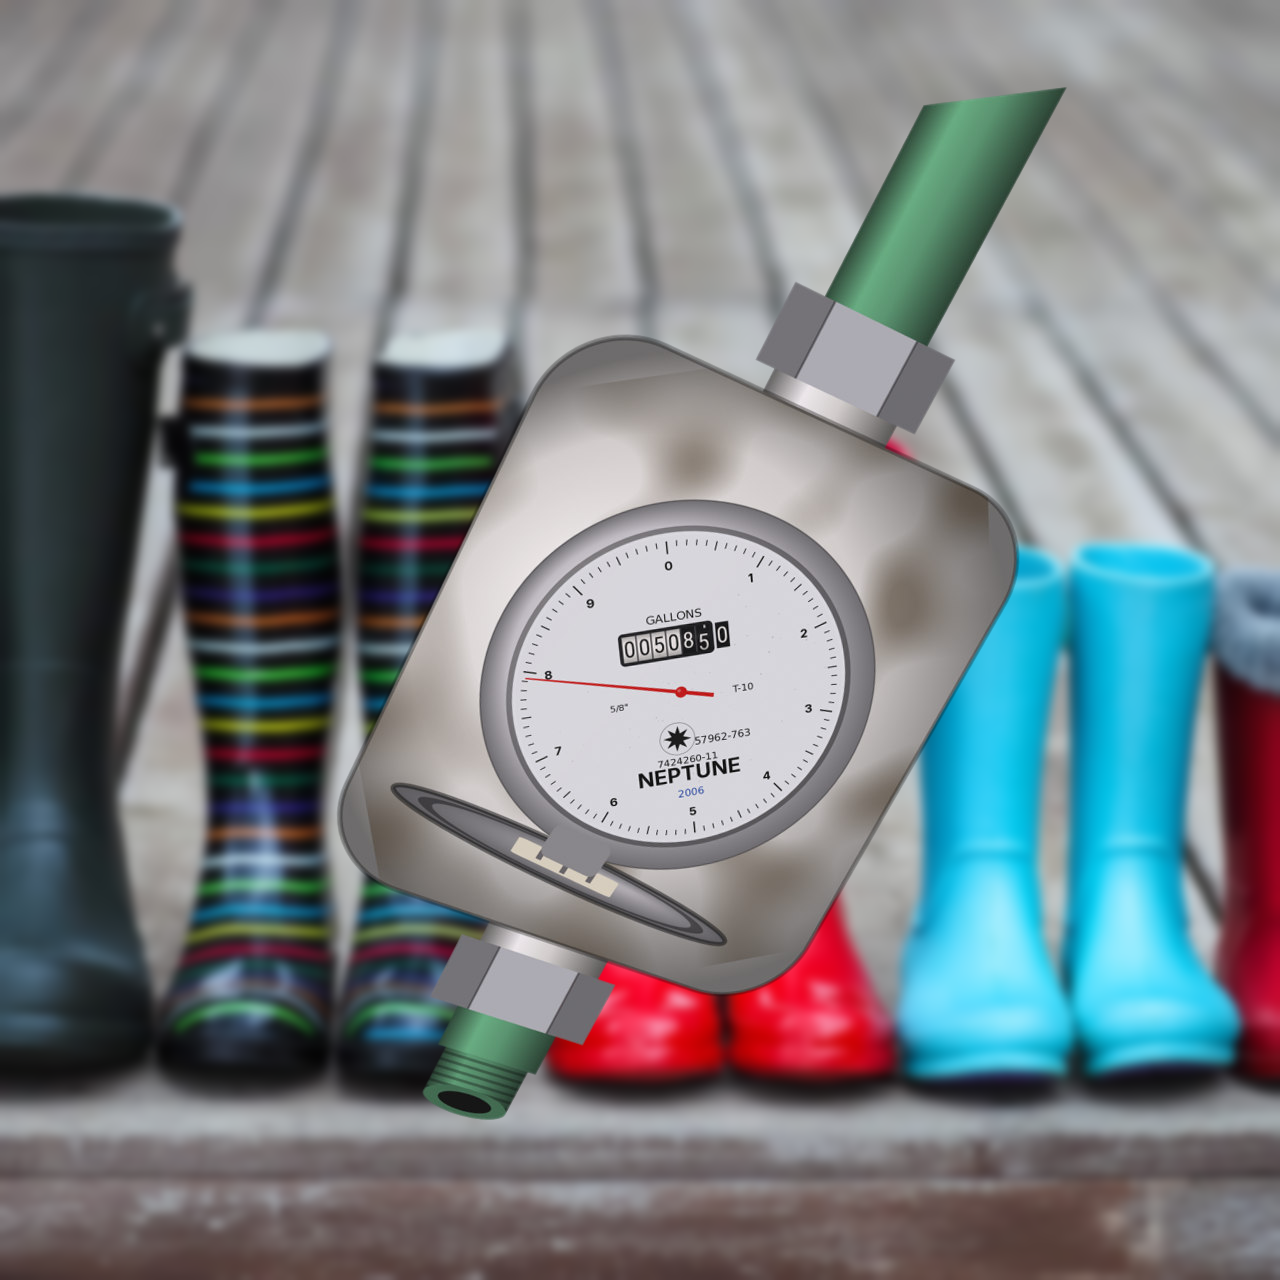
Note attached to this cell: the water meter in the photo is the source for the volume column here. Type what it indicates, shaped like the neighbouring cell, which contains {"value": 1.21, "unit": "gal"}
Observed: {"value": 50847.9, "unit": "gal"}
